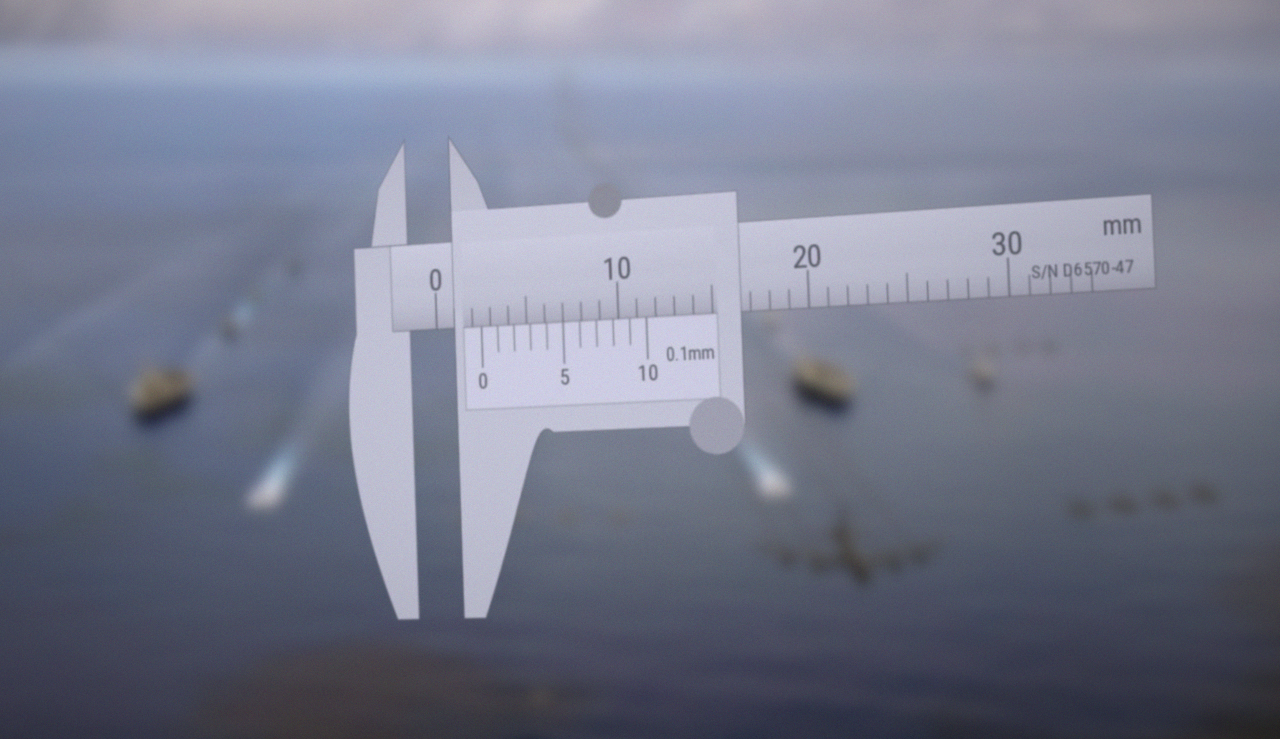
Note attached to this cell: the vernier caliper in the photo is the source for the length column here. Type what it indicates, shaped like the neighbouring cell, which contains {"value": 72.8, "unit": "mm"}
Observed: {"value": 2.5, "unit": "mm"}
